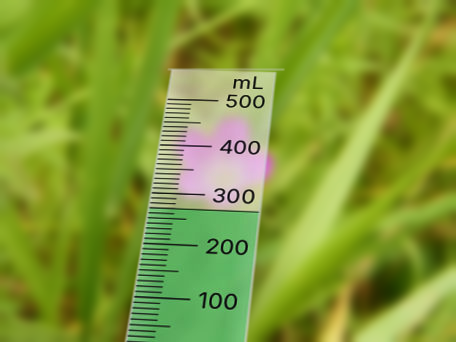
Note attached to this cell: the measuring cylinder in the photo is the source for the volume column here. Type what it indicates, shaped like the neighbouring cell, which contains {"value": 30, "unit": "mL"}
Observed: {"value": 270, "unit": "mL"}
